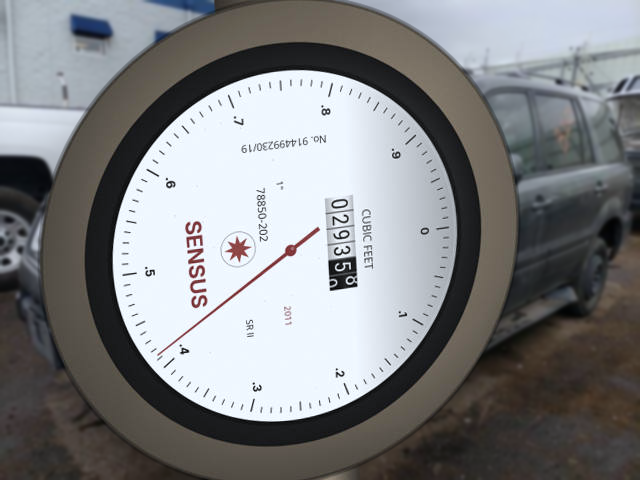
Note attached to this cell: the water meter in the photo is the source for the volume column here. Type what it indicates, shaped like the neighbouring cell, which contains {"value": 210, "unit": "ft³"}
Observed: {"value": 29358.41, "unit": "ft³"}
